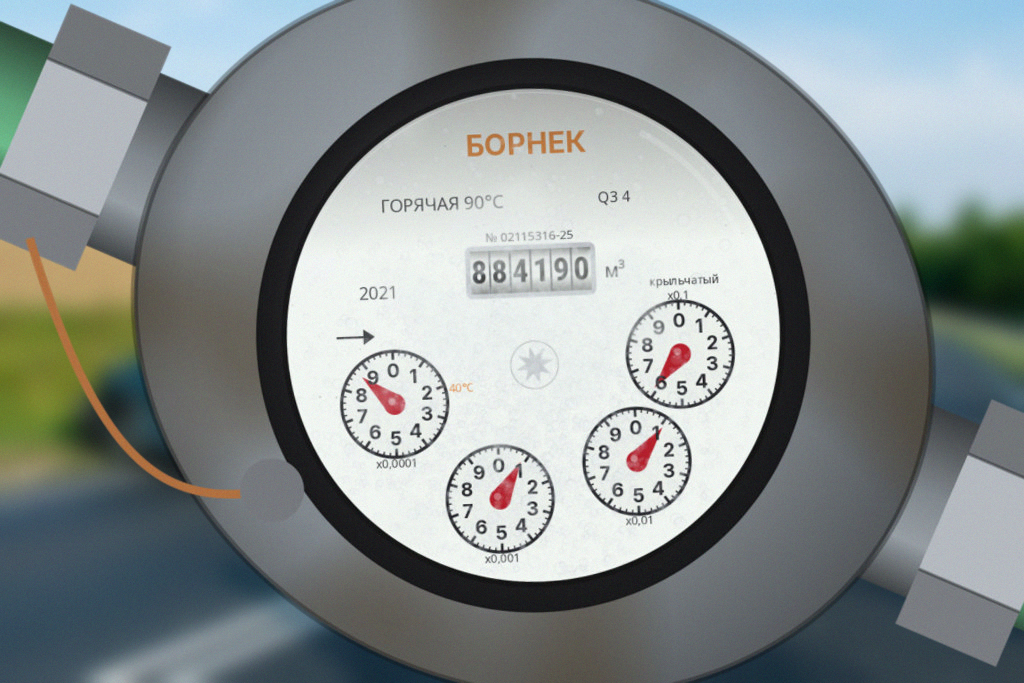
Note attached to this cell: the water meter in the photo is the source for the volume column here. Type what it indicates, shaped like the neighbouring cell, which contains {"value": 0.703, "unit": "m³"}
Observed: {"value": 884190.6108, "unit": "m³"}
